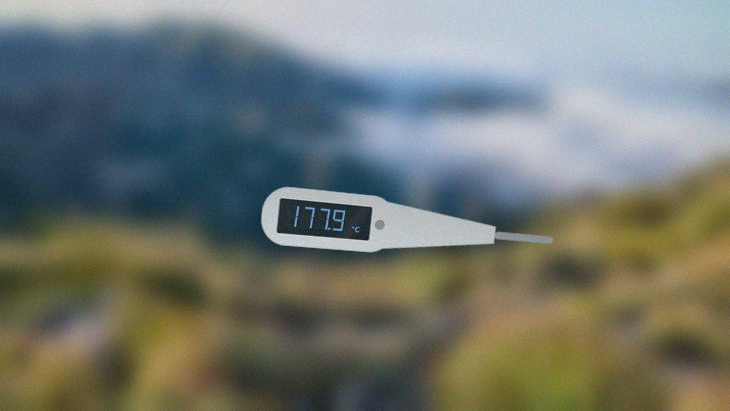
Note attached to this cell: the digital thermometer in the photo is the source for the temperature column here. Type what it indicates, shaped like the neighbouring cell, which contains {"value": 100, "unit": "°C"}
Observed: {"value": 177.9, "unit": "°C"}
